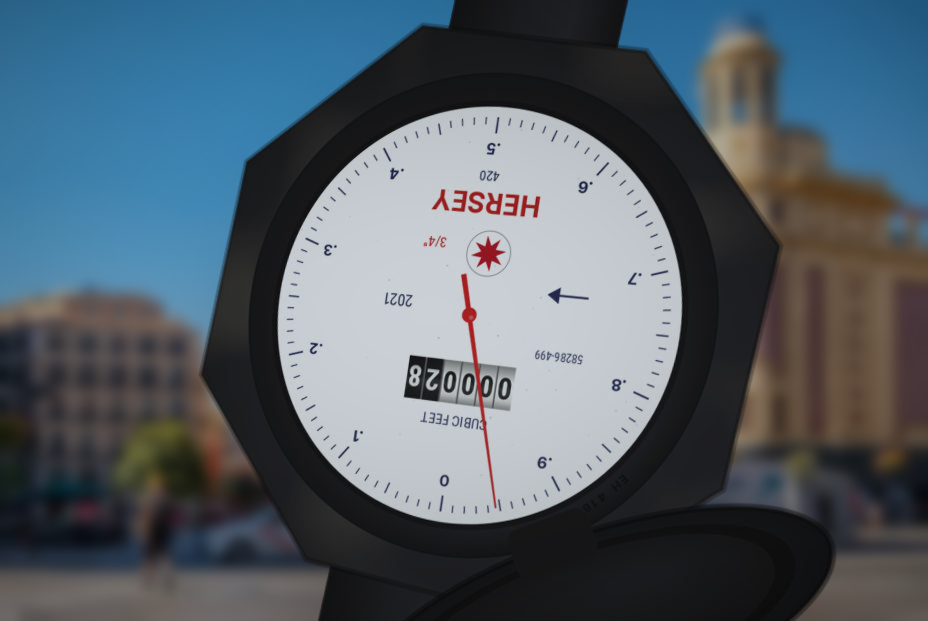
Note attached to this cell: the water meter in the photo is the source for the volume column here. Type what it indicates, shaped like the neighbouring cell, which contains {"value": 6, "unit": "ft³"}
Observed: {"value": 27.95, "unit": "ft³"}
